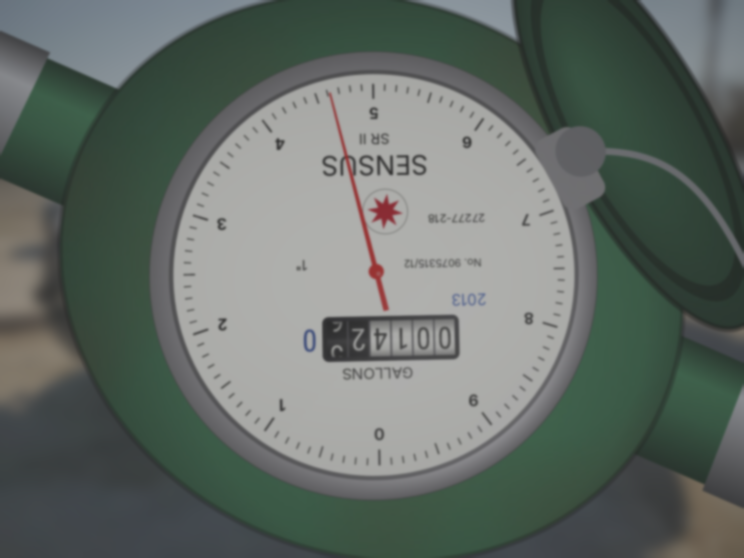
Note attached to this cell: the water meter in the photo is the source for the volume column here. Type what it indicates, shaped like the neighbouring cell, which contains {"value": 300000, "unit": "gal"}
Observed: {"value": 14254.6, "unit": "gal"}
